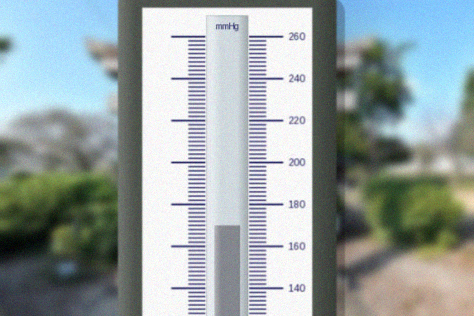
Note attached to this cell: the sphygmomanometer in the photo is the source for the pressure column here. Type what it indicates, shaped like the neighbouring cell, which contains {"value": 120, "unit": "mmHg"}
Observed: {"value": 170, "unit": "mmHg"}
